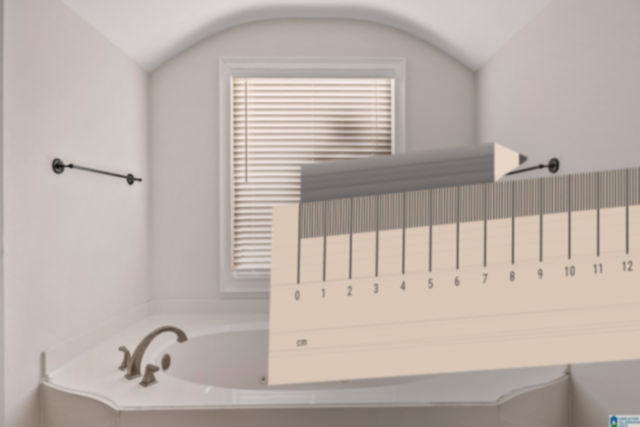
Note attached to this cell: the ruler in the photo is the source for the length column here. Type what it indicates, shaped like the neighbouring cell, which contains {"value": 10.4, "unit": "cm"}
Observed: {"value": 8.5, "unit": "cm"}
